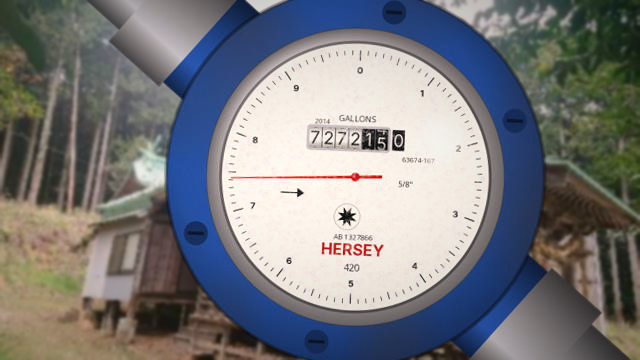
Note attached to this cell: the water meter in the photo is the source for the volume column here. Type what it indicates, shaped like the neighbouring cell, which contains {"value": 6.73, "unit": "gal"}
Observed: {"value": 7272147.4, "unit": "gal"}
